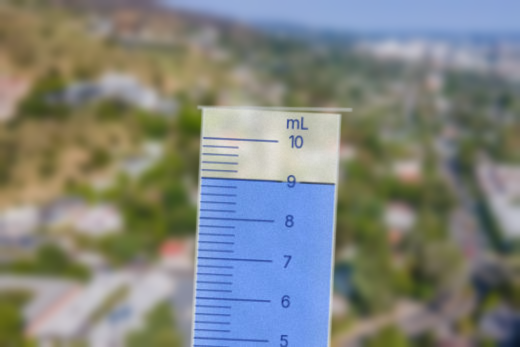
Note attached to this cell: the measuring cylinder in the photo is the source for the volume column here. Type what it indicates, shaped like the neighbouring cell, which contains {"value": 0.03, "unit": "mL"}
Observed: {"value": 9, "unit": "mL"}
